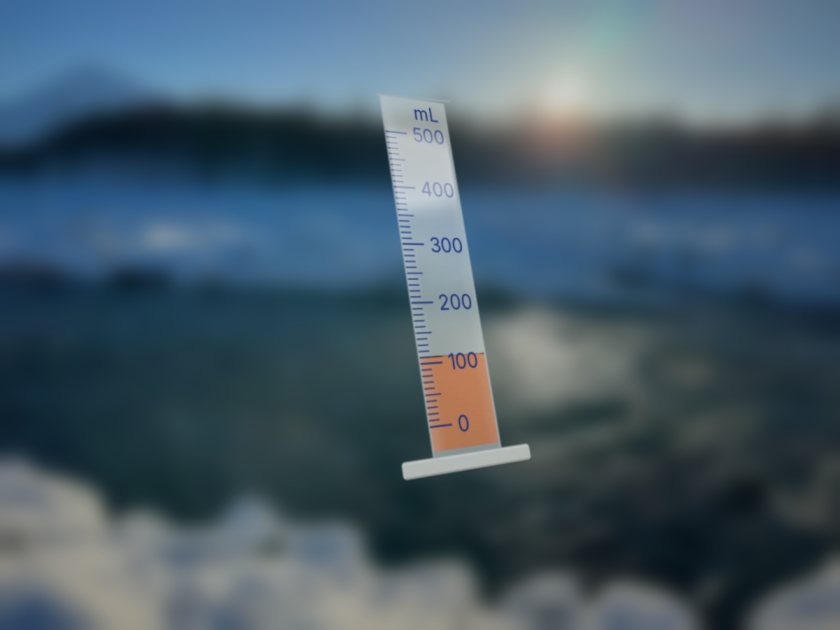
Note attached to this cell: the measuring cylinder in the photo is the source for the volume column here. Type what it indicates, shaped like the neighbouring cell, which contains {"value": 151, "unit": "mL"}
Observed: {"value": 110, "unit": "mL"}
